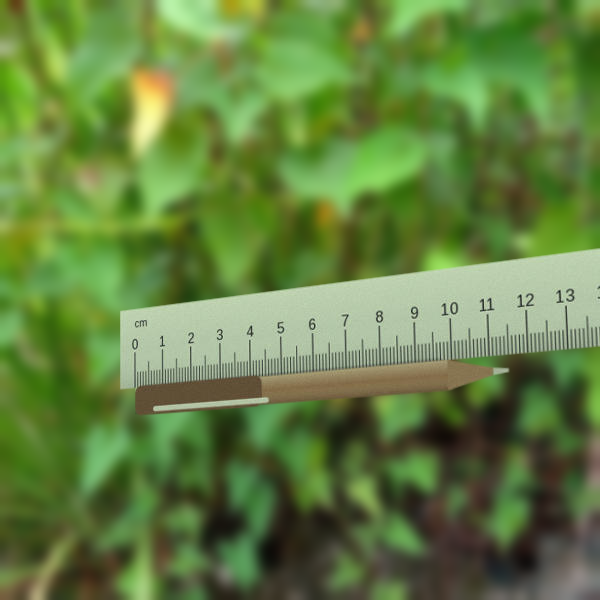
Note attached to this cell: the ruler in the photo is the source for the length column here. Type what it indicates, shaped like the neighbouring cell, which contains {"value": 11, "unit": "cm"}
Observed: {"value": 11.5, "unit": "cm"}
